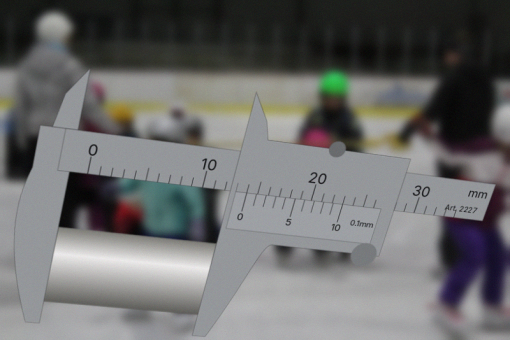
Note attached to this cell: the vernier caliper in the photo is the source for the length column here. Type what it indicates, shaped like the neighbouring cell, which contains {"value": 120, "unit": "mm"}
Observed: {"value": 14.0, "unit": "mm"}
